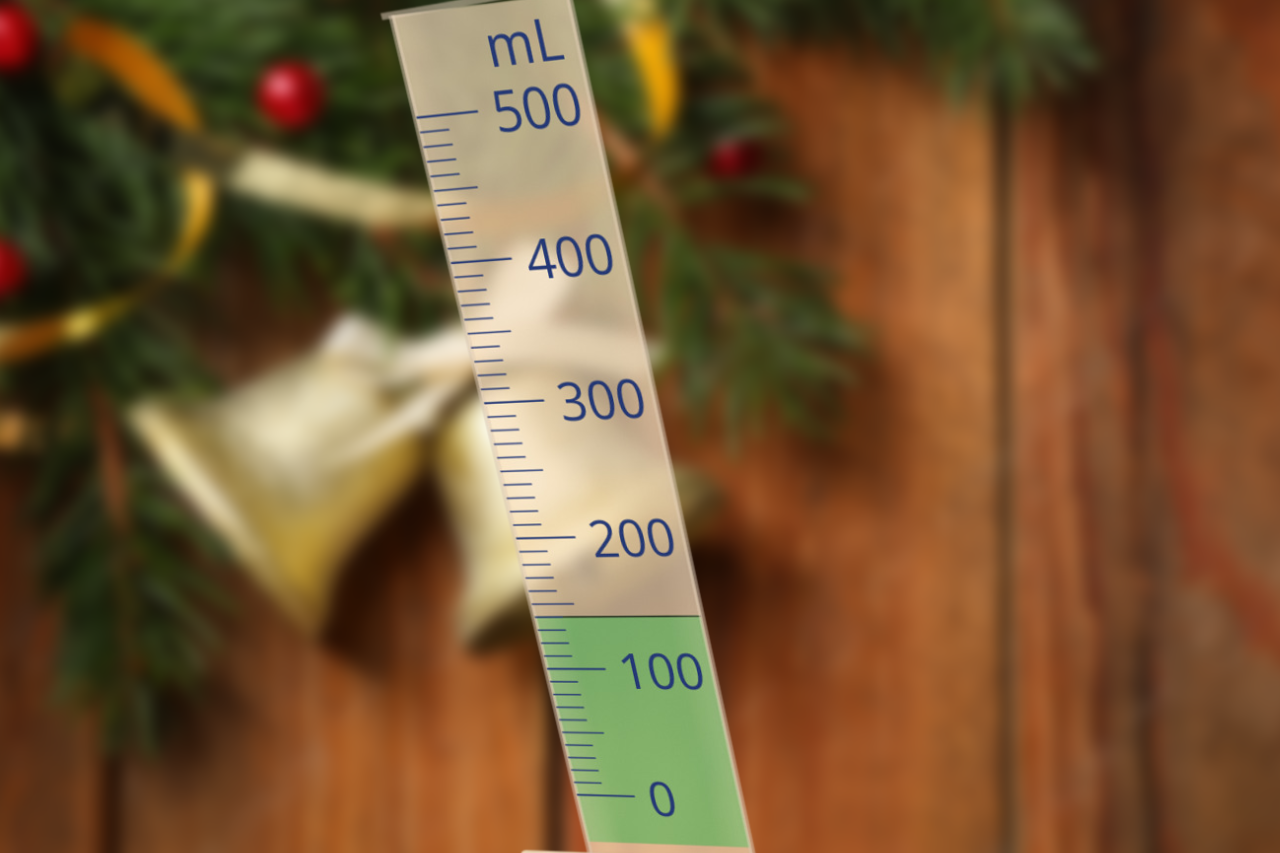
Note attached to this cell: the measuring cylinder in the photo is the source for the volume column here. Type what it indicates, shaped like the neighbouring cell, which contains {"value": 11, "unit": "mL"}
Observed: {"value": 140, "unit": "mL"}
